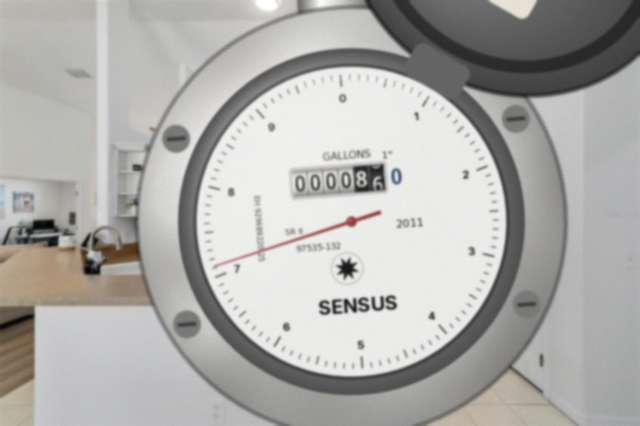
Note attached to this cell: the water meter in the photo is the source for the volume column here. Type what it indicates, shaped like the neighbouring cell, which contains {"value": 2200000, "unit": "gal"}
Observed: {"value": 857.1, "unit": "gal"}
